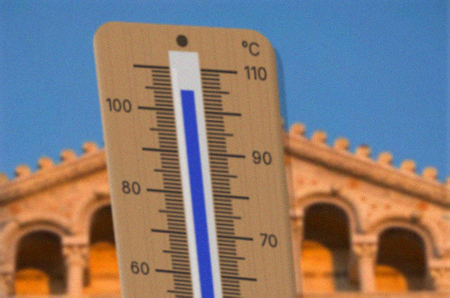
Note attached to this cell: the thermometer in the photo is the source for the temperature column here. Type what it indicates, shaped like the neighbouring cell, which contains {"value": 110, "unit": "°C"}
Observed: {"value": 105, "unit": "°C"}
